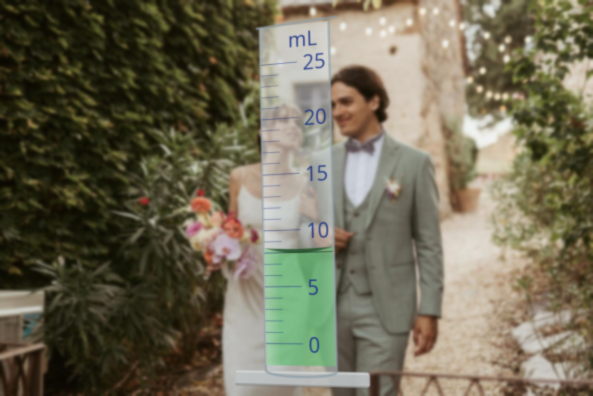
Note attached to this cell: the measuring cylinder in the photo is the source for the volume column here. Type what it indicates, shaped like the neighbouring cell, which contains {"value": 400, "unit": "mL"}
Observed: {"value": 8, "unit": "mL"}
